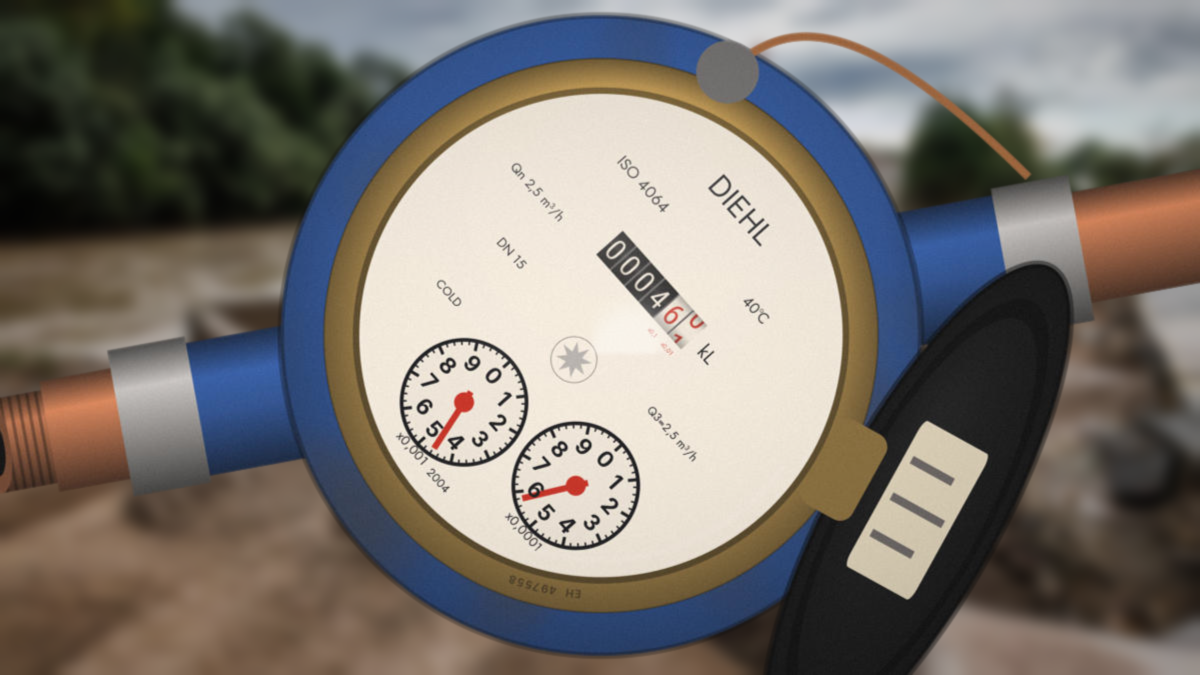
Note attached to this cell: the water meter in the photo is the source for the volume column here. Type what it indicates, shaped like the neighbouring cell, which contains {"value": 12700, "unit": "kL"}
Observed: {"value": 4.6045, "unit": "kL"}
